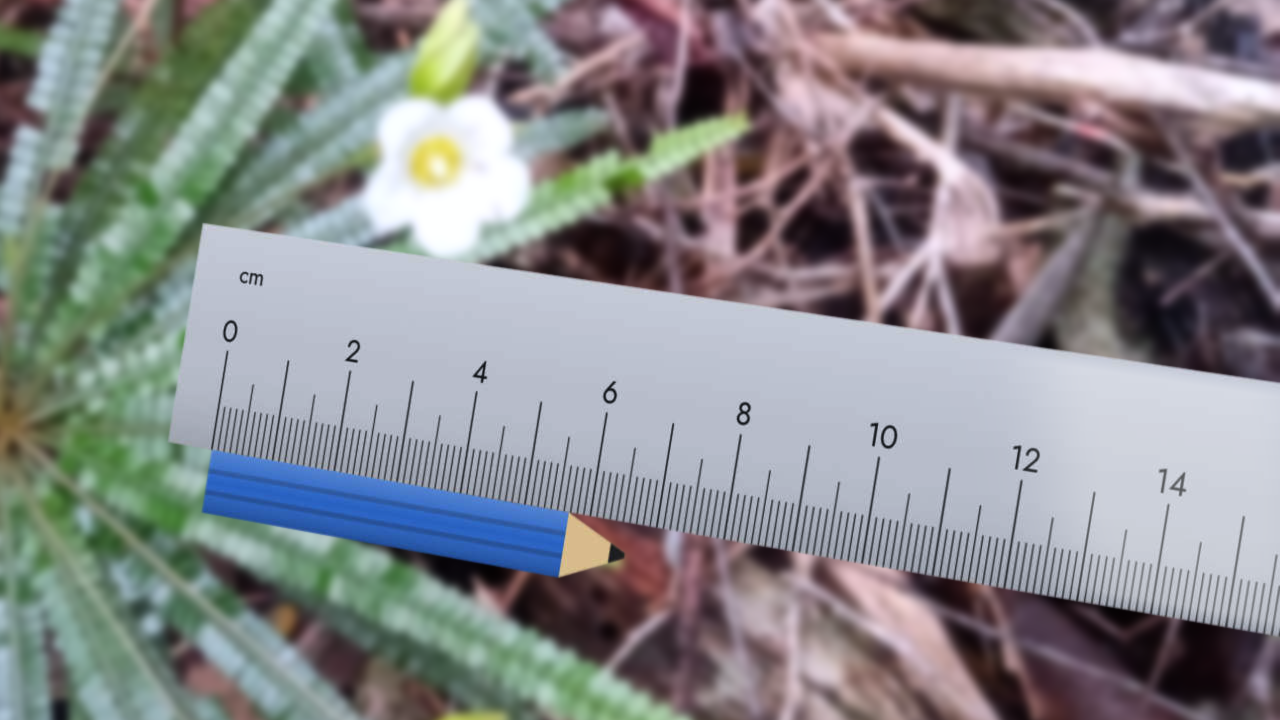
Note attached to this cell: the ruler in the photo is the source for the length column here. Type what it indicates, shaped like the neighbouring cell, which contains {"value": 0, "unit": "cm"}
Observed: {"value": 6.6, "unit": "cm"}
